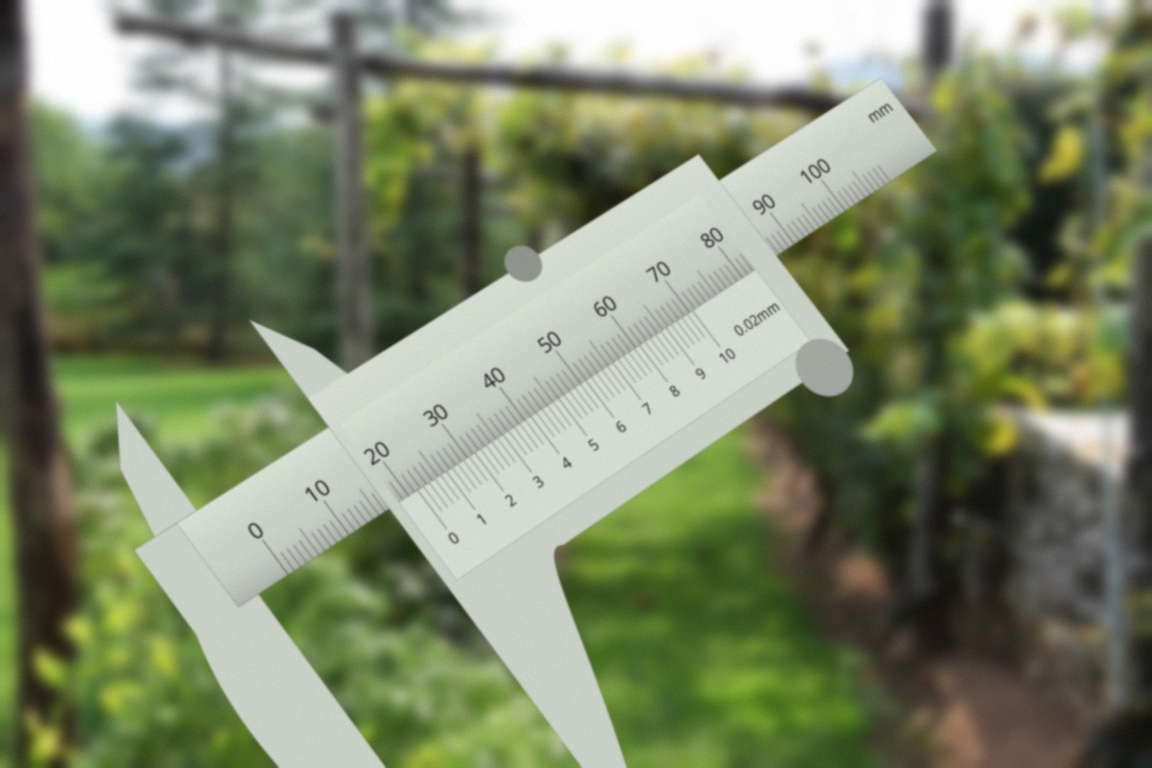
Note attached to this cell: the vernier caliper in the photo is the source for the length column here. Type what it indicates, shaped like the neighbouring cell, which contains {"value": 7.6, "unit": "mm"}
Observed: {"value": 21.5, "unit": "mm"}
